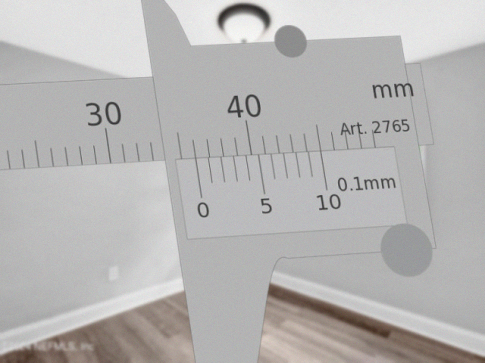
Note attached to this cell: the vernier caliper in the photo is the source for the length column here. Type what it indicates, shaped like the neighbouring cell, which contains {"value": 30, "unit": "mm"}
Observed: {"value": 36.0, "unit": "mm"}
